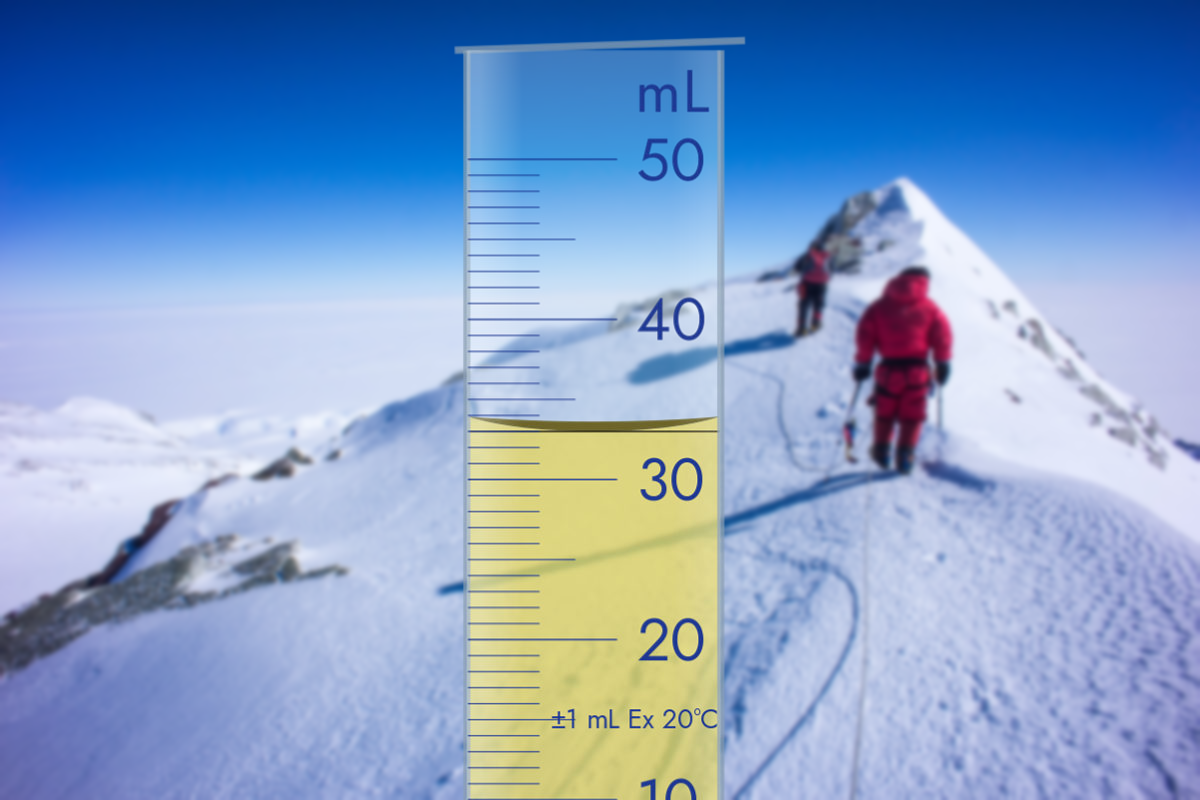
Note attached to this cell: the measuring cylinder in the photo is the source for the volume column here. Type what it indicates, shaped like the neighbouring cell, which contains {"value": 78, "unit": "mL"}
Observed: {"value": 33, "unit": "mL"}
